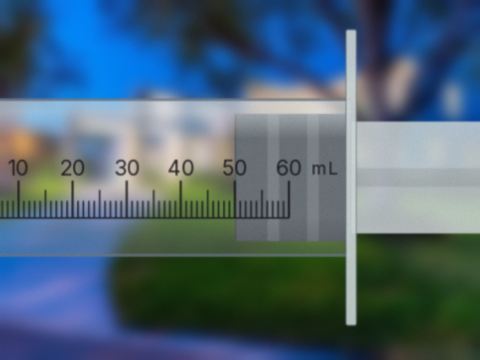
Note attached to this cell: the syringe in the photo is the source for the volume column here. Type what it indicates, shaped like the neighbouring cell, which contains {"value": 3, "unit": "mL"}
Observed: {"value": 50, "unit": "mL"}
